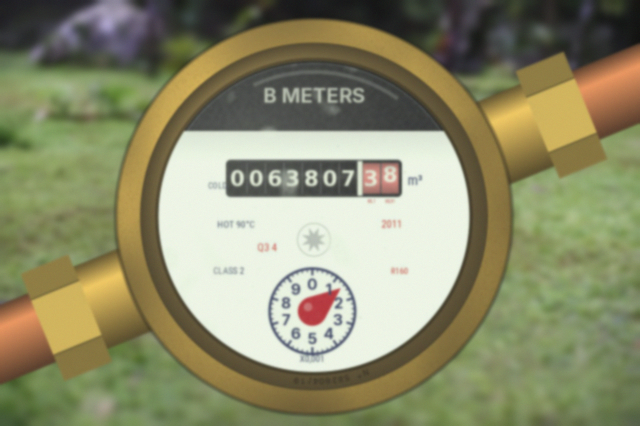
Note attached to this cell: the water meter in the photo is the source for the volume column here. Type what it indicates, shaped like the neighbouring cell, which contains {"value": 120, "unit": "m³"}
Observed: {"value": 63807.381, "unit": "m³"}
